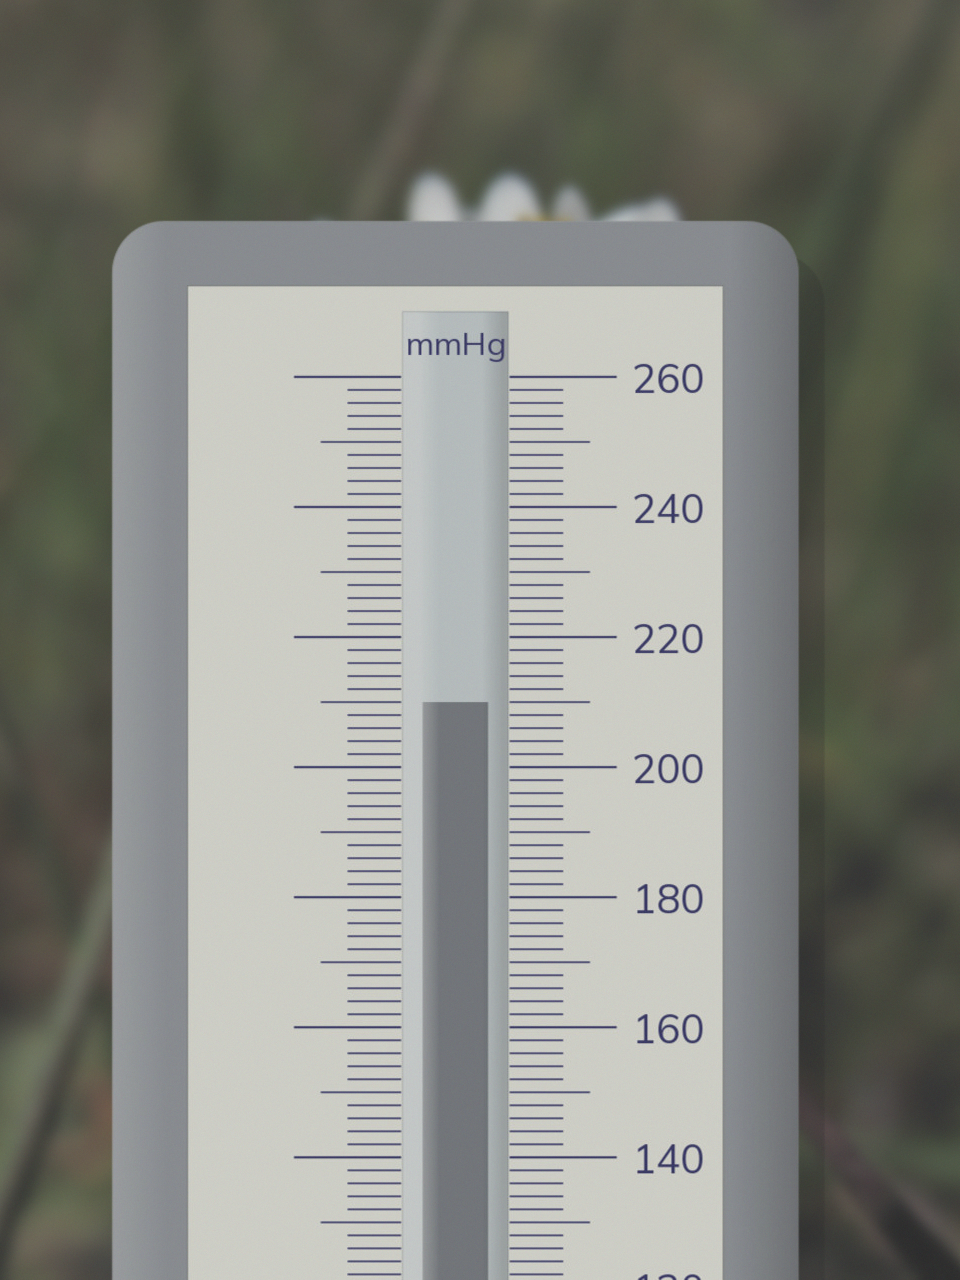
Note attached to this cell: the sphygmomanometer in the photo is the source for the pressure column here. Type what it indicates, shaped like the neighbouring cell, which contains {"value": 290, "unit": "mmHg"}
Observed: {"value": 210, "unit": "mmHg"}
